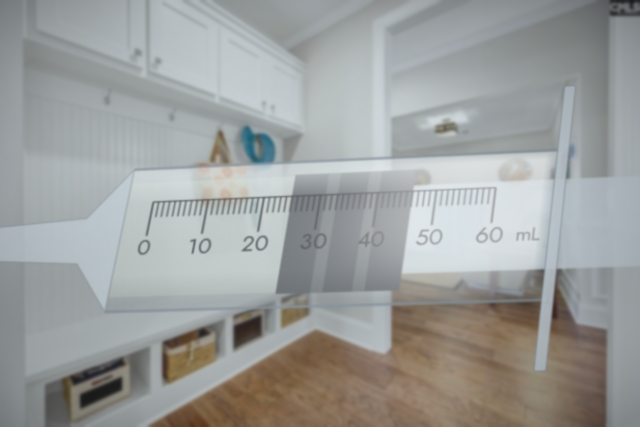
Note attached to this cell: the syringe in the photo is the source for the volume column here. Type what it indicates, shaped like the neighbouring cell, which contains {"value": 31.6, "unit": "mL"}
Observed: {"value": 25, "unit": "mL"}
